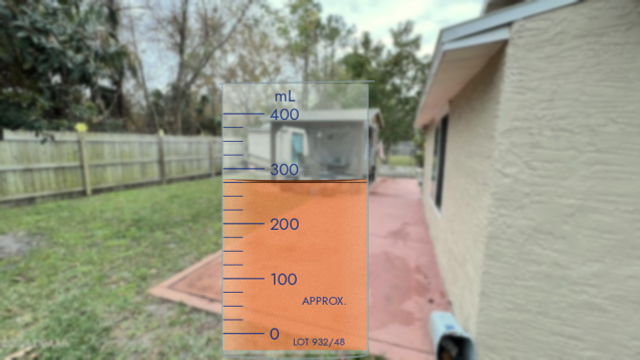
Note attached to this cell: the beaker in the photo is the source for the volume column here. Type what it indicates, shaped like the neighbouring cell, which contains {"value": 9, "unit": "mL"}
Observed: {"value": 275, "unit": "mL"}
